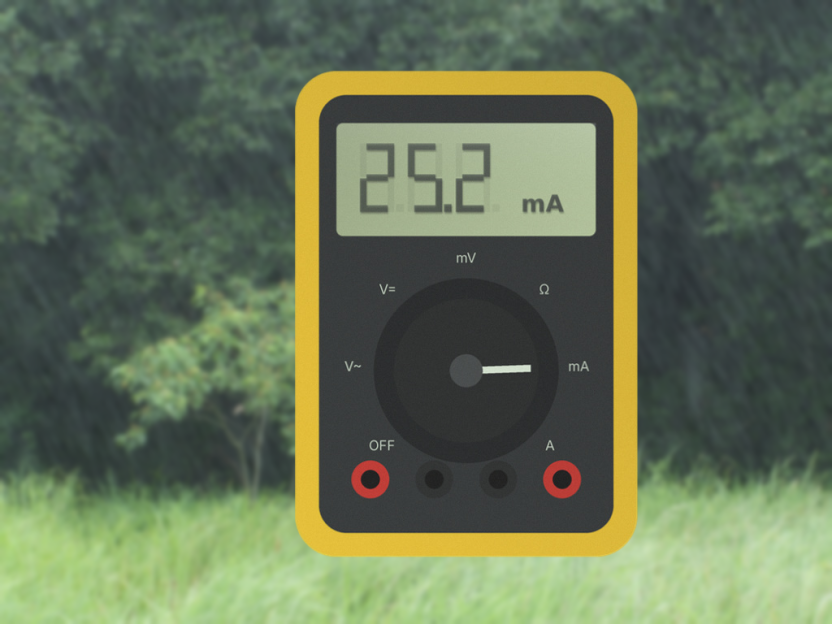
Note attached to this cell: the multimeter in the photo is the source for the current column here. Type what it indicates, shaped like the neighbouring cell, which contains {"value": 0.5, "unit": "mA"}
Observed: {"value": 25.2, "unit": "mA"}
